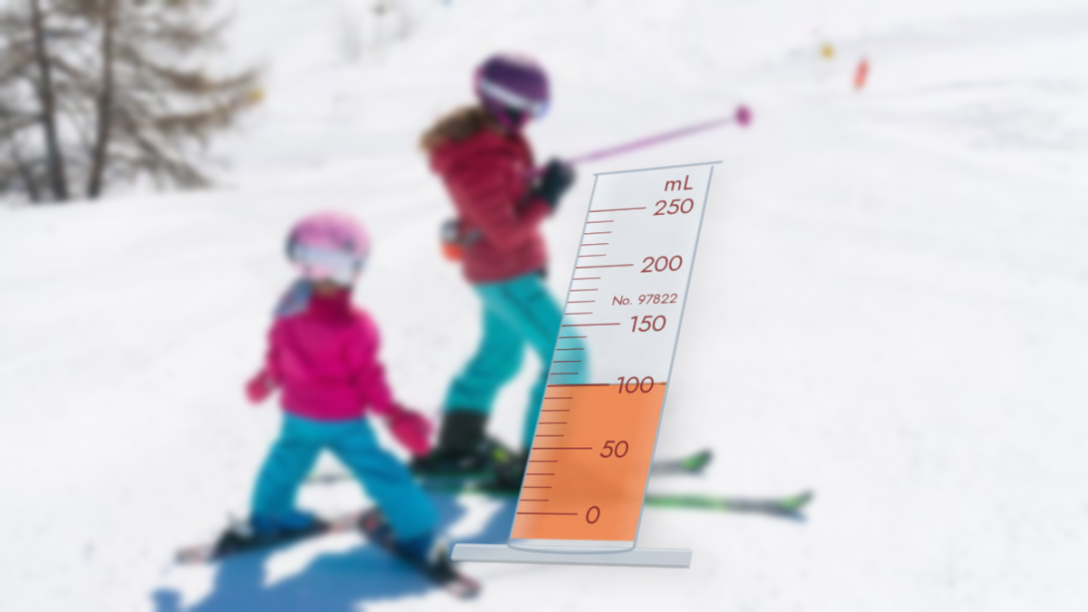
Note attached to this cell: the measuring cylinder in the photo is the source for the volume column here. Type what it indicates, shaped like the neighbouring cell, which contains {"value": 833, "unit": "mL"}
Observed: {"value": 100, "unit": "mL"}
